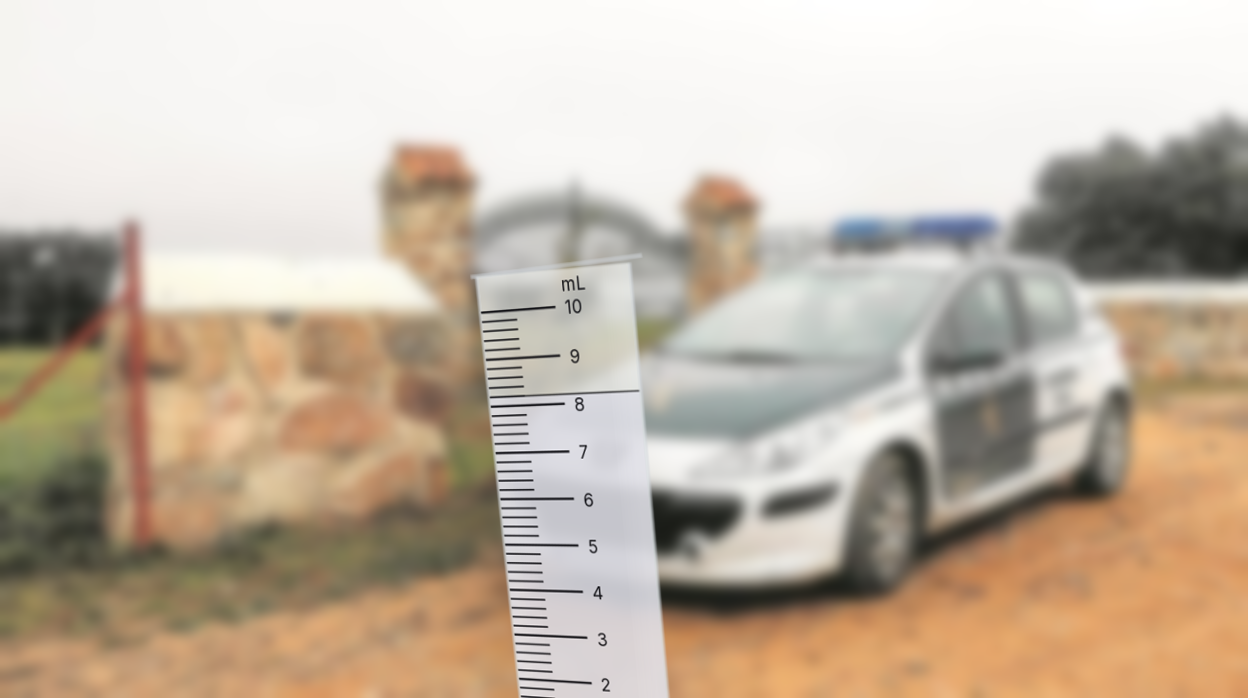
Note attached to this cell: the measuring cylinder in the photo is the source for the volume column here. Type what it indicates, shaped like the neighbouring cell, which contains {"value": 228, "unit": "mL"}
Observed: {"value": 8.2, "unit": "mL"}
